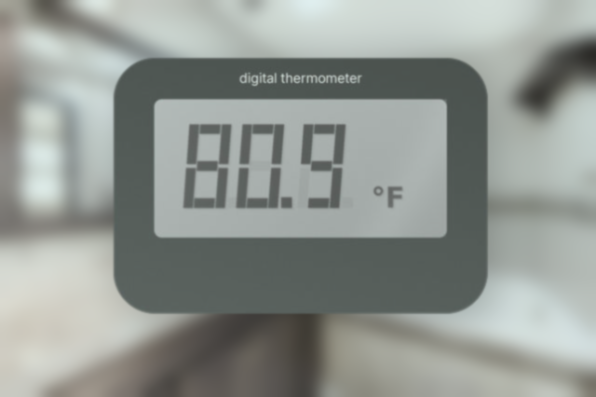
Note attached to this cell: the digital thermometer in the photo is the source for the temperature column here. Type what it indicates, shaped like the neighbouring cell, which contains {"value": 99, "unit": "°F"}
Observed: {"value": 80.9, "unit": "°F"}
